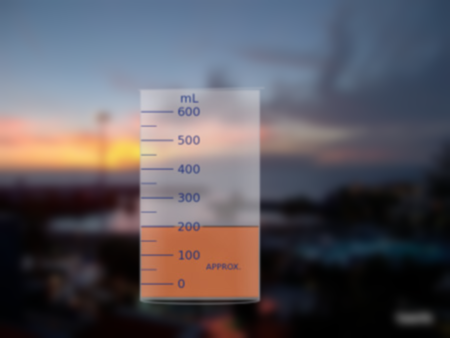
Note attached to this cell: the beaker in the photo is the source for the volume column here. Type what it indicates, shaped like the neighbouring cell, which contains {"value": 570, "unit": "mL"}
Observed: {"value": 200, "unit": "mL"}
